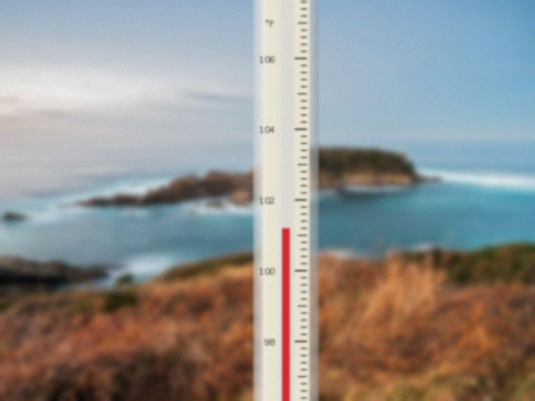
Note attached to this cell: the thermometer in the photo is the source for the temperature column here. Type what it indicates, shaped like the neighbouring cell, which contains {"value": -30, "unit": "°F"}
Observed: {"value": 101.2, "unit": "°F"}
